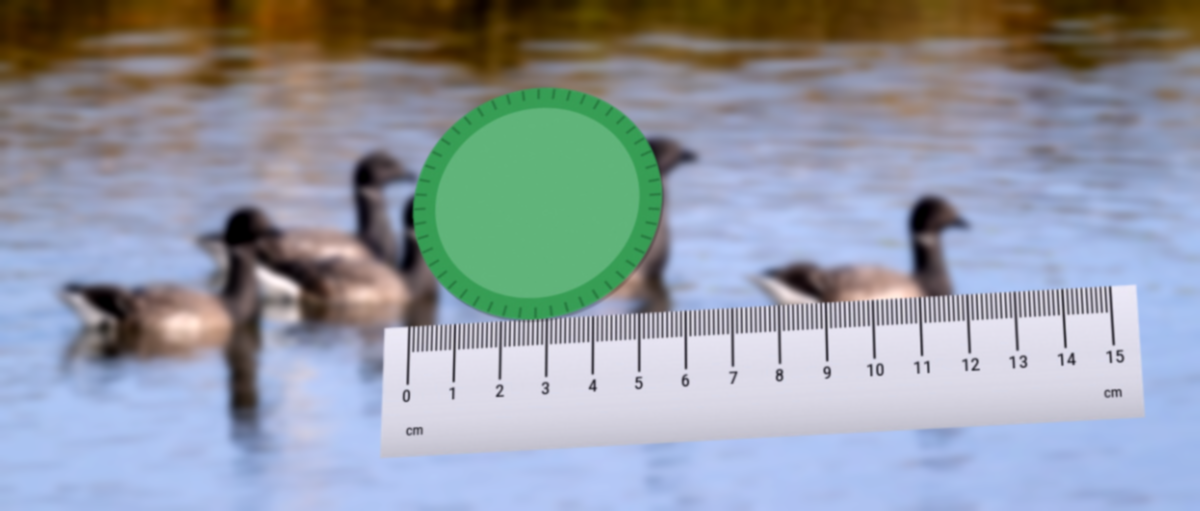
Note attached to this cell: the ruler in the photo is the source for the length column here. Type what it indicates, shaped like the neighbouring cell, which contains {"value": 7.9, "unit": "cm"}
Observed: {"value": 5.5, "unit": "cm"}
